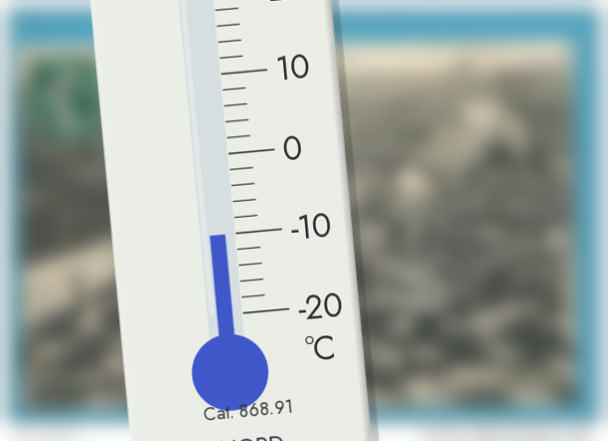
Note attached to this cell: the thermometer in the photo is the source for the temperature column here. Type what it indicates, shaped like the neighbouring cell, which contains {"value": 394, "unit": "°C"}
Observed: {"value": -10, "unit": "°C"}
